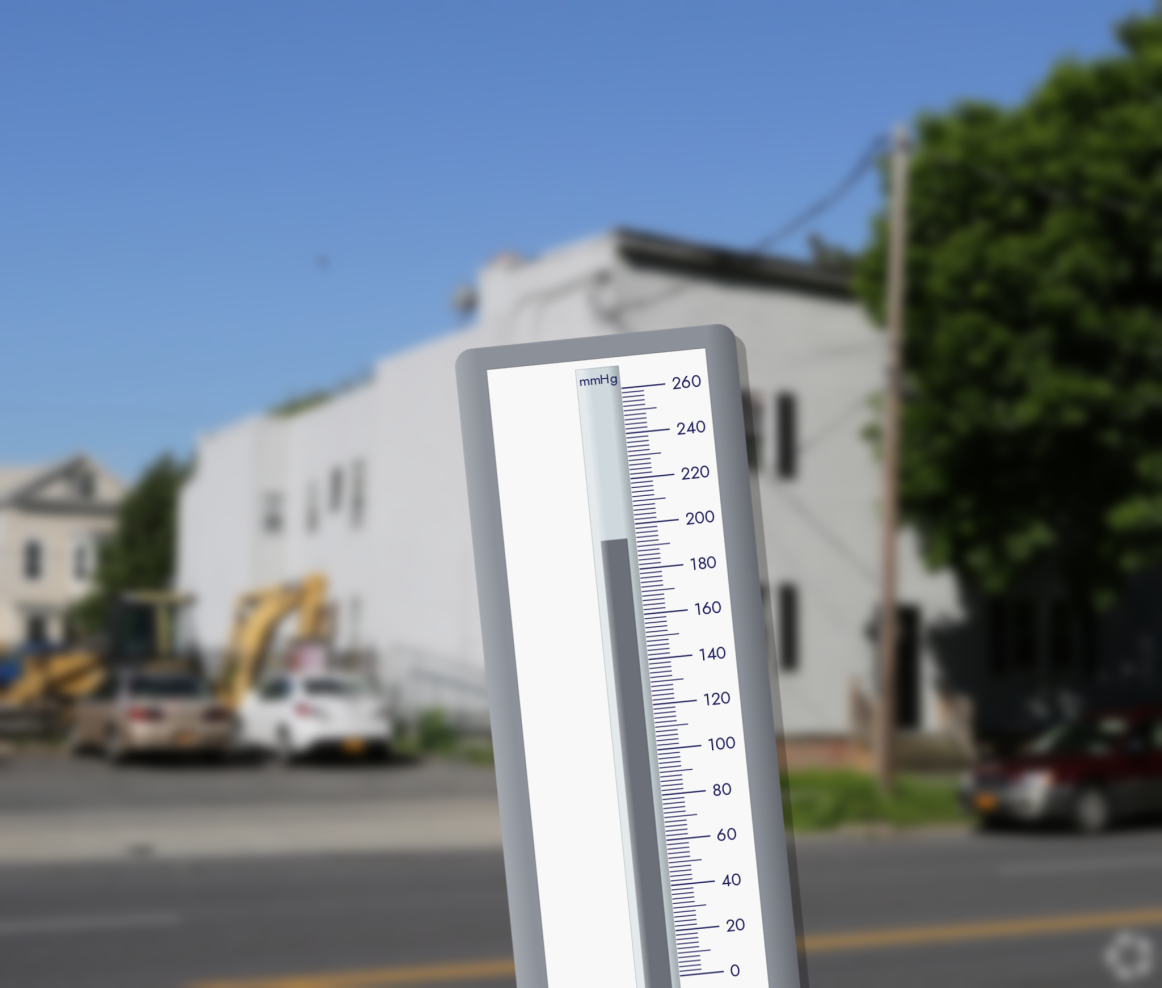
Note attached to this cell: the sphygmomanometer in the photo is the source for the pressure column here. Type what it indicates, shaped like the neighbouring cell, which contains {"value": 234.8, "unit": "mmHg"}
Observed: {"value": 194, "unit": "mmHg"}
